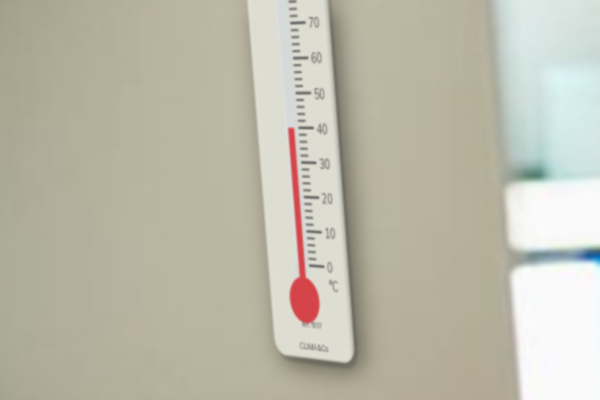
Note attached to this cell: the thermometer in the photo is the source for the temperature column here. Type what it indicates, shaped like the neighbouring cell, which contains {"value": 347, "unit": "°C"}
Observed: {"value": 40, "unit": "°C"}
